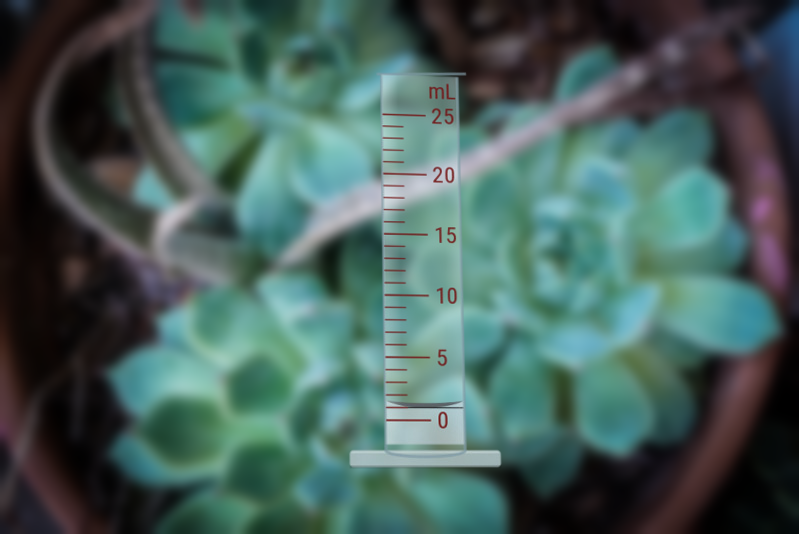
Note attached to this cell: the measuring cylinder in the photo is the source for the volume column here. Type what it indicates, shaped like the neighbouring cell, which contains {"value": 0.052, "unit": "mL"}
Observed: {"value": 1, "unit": "mL"}
